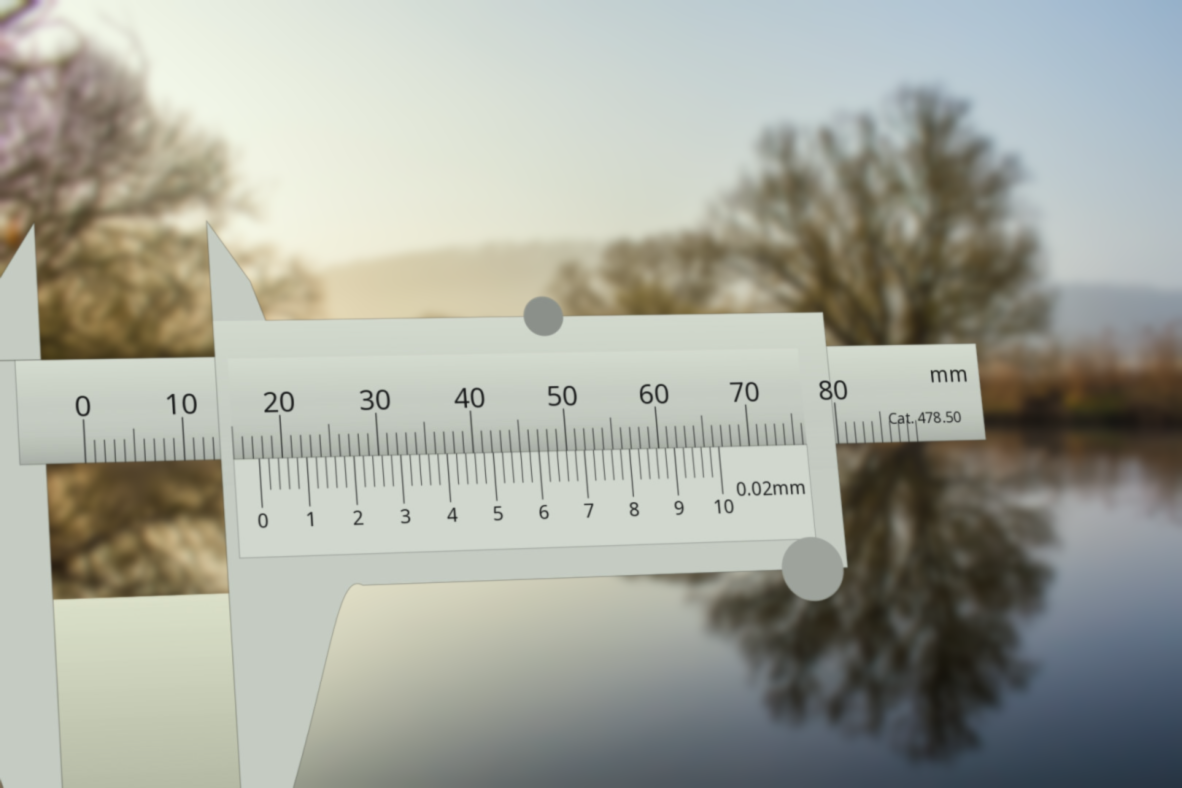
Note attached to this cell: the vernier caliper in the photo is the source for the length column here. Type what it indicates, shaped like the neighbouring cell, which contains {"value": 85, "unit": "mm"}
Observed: {"value": 17.6, "unit": "mm"}
